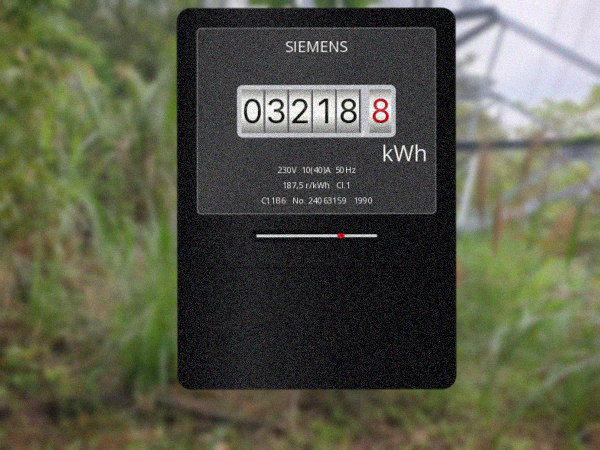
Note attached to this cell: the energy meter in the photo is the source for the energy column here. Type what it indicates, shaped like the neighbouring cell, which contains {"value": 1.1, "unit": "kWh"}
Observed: {"value": 3218.8, "unit": "kWh"}
